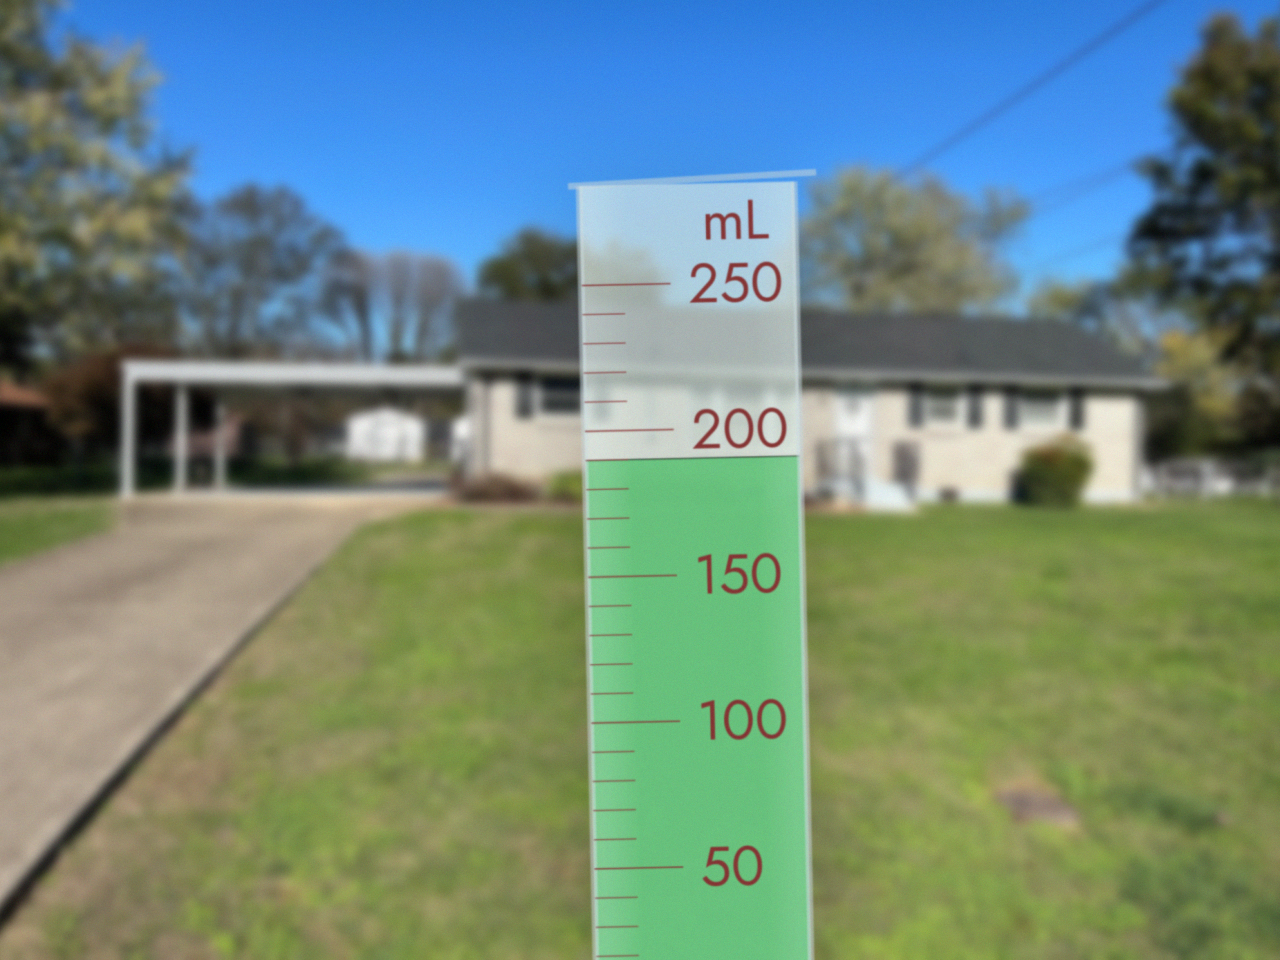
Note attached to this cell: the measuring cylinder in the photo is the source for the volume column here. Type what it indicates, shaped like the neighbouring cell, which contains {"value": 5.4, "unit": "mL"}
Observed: {"value": 190, "unit": "mL"}
